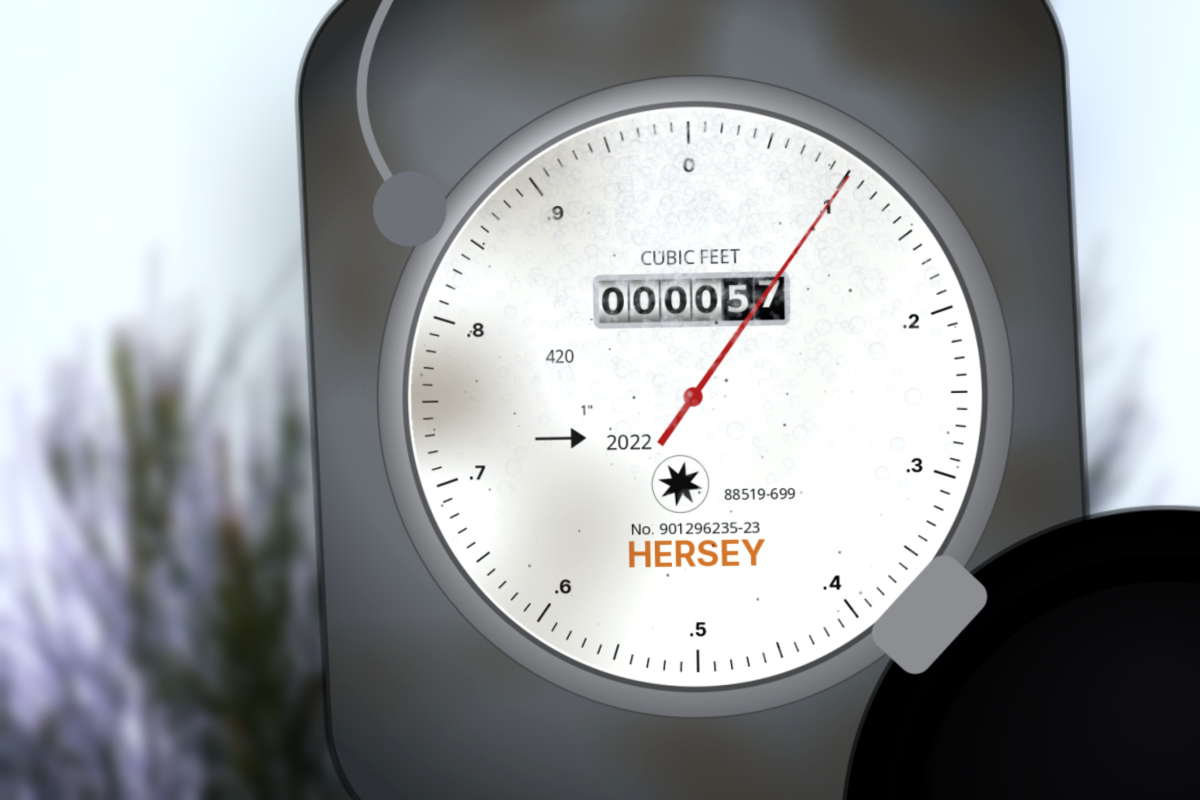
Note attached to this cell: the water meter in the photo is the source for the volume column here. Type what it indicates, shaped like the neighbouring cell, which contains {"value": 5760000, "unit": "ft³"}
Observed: {"value": 57.10, "unit": "ft³"}
